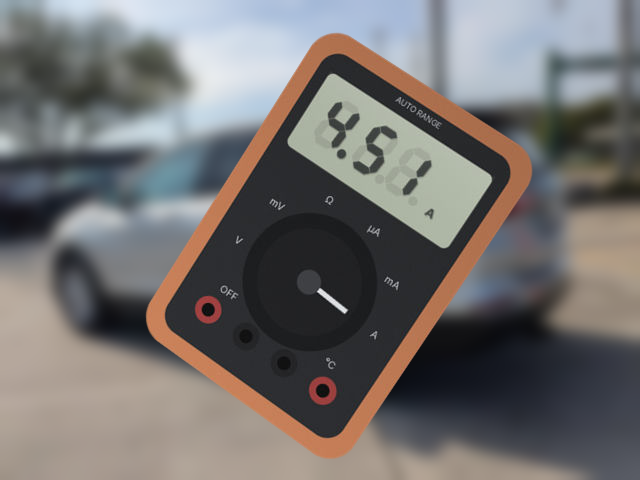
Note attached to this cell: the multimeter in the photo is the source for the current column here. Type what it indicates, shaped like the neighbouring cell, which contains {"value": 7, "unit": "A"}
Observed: {"value": 4.51, "unit": "A"}
